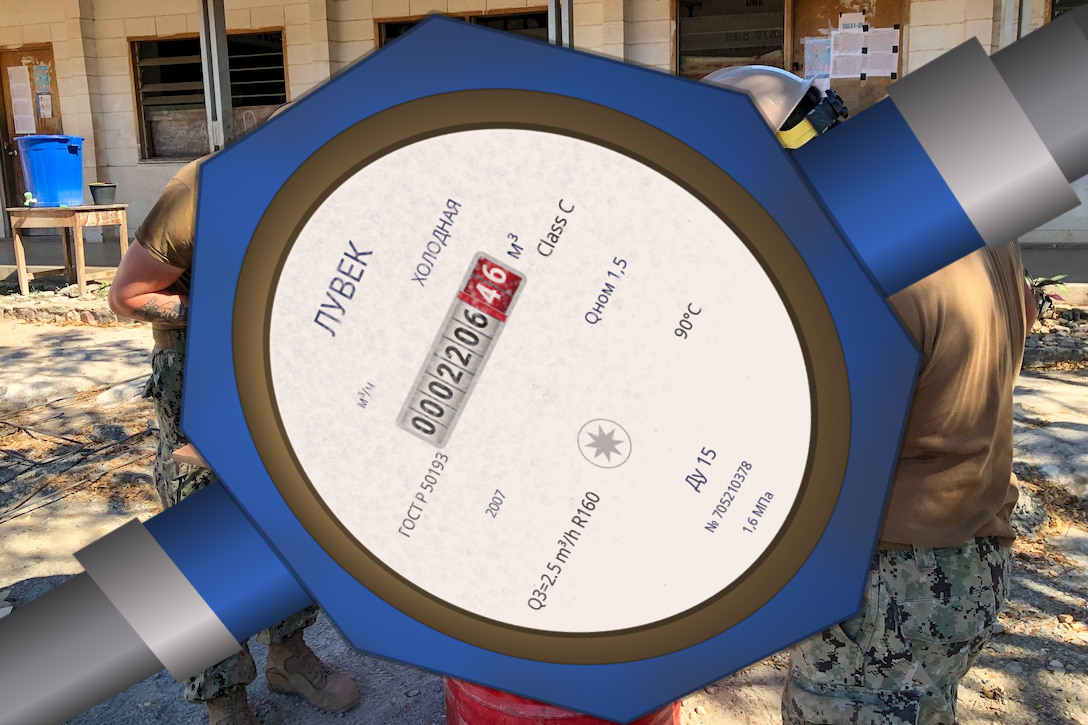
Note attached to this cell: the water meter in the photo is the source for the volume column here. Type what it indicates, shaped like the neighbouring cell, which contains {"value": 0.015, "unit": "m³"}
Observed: {"value": 2206.46, "unit": "m³"}
